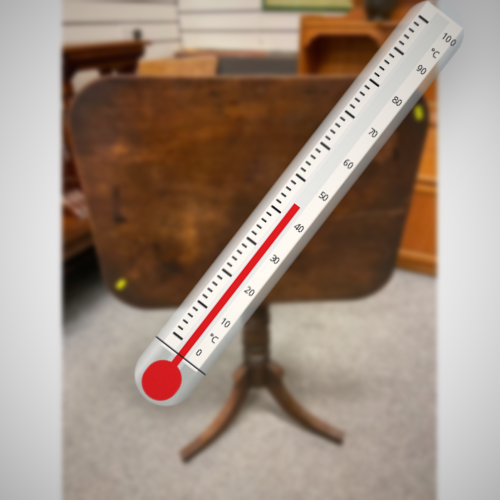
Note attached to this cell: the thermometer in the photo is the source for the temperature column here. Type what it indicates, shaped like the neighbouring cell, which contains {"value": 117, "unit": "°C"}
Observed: {"value": 44, "unit": "°C"}
